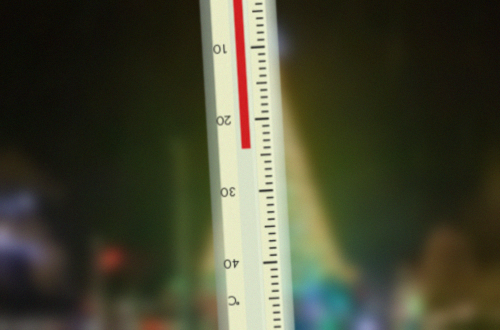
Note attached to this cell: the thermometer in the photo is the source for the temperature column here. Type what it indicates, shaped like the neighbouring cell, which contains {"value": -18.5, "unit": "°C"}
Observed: {"value": 24, "unit": "°C"}
